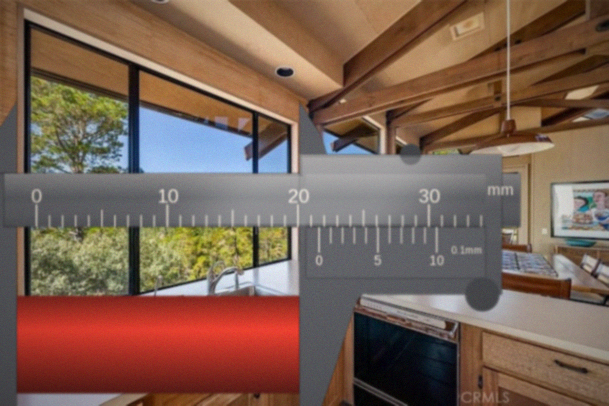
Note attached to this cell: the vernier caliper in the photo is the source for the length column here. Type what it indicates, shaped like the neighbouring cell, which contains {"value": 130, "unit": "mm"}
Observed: {"value": 21.6, "unit": "mm"}
